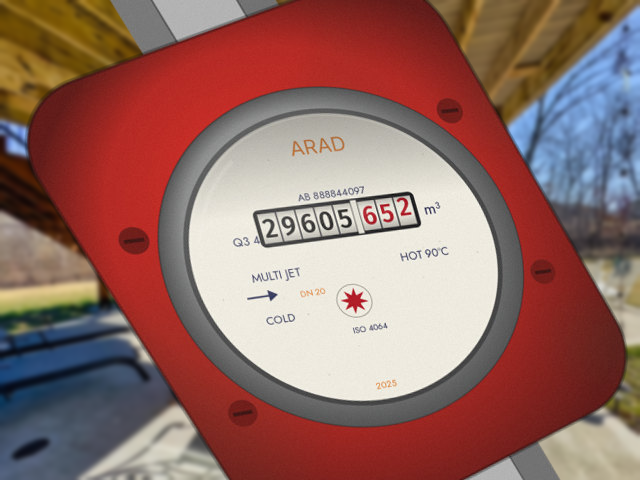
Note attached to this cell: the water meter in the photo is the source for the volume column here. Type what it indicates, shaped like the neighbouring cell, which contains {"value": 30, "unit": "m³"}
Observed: {"value": 29605.652, "unit": "m³"}
